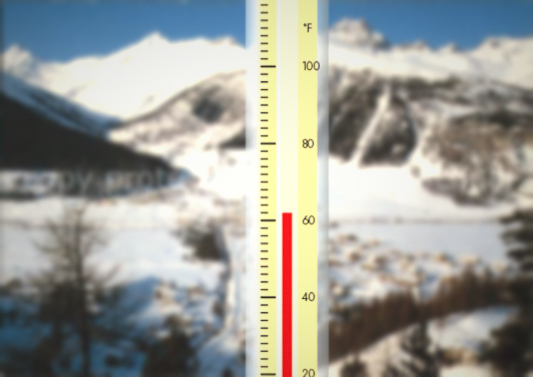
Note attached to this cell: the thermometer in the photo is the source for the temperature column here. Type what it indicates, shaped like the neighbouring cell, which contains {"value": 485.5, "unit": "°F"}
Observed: {"value": 62, "unit": "°F"}
